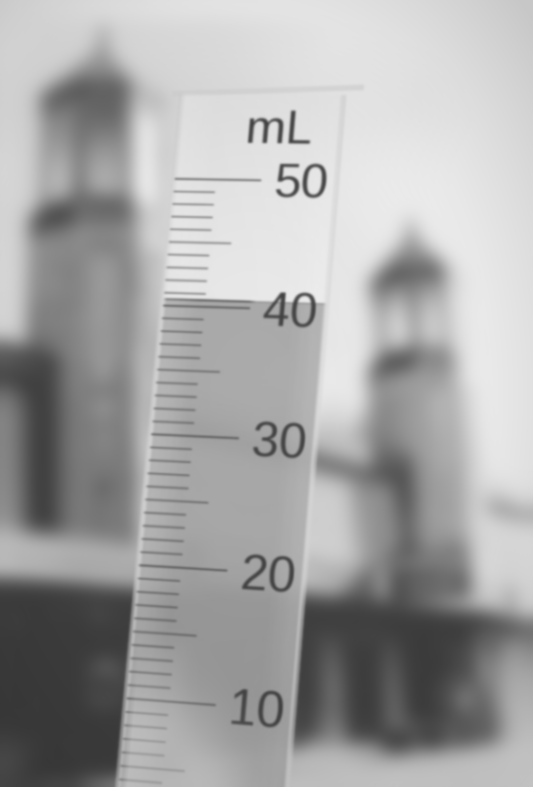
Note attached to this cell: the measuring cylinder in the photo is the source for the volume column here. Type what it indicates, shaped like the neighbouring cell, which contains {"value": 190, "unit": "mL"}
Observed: {"value": 40.5, "unit": "mL"}
